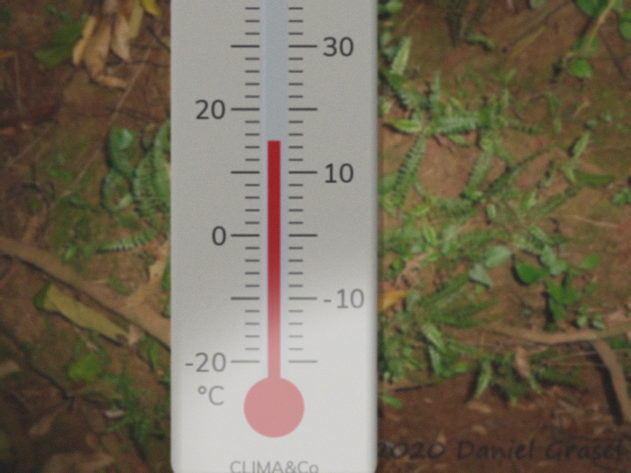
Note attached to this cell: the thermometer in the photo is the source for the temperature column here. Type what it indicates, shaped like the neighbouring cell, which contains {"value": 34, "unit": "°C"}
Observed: {"value": 15, "unit": "°C"}
